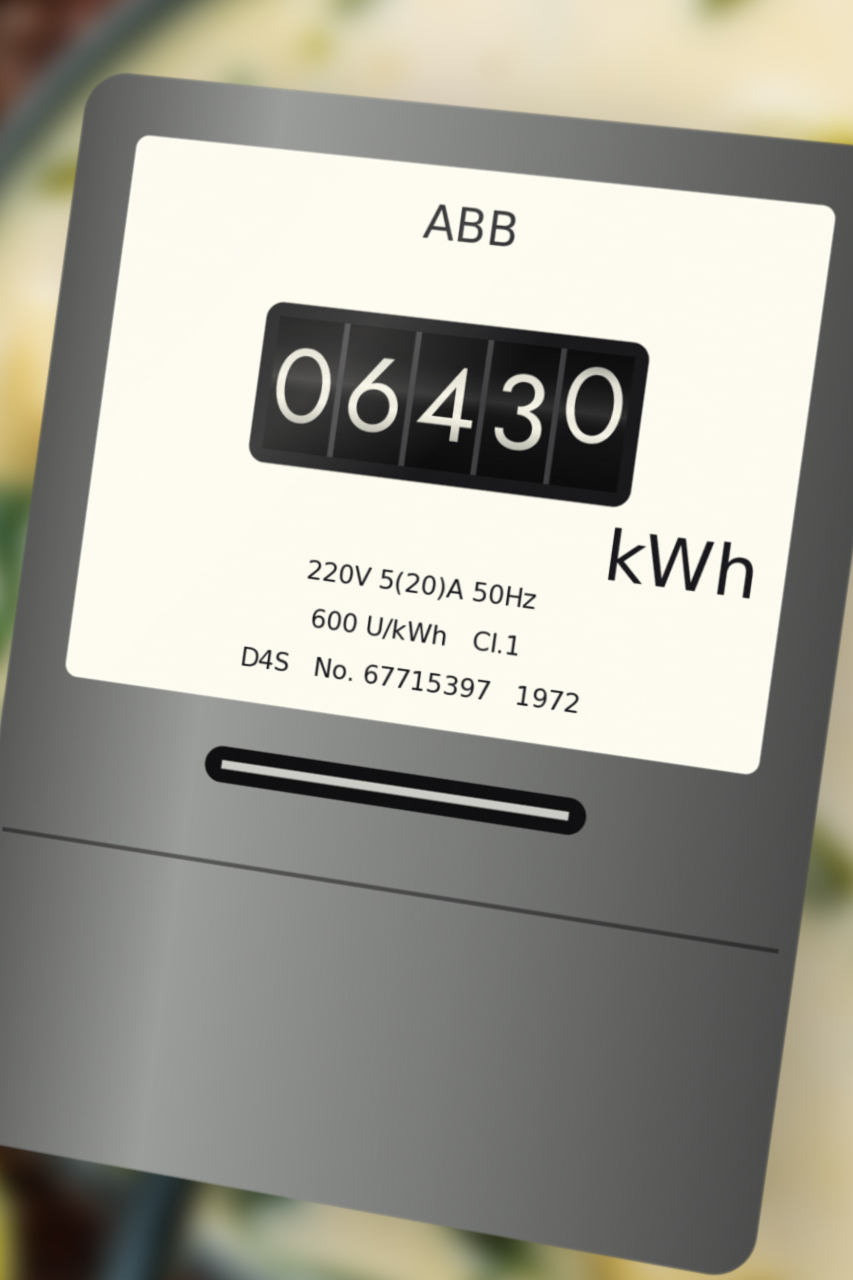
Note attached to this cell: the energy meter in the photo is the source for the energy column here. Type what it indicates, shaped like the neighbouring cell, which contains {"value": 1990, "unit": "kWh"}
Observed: {"value": 6430, "unit": "kWh"}
